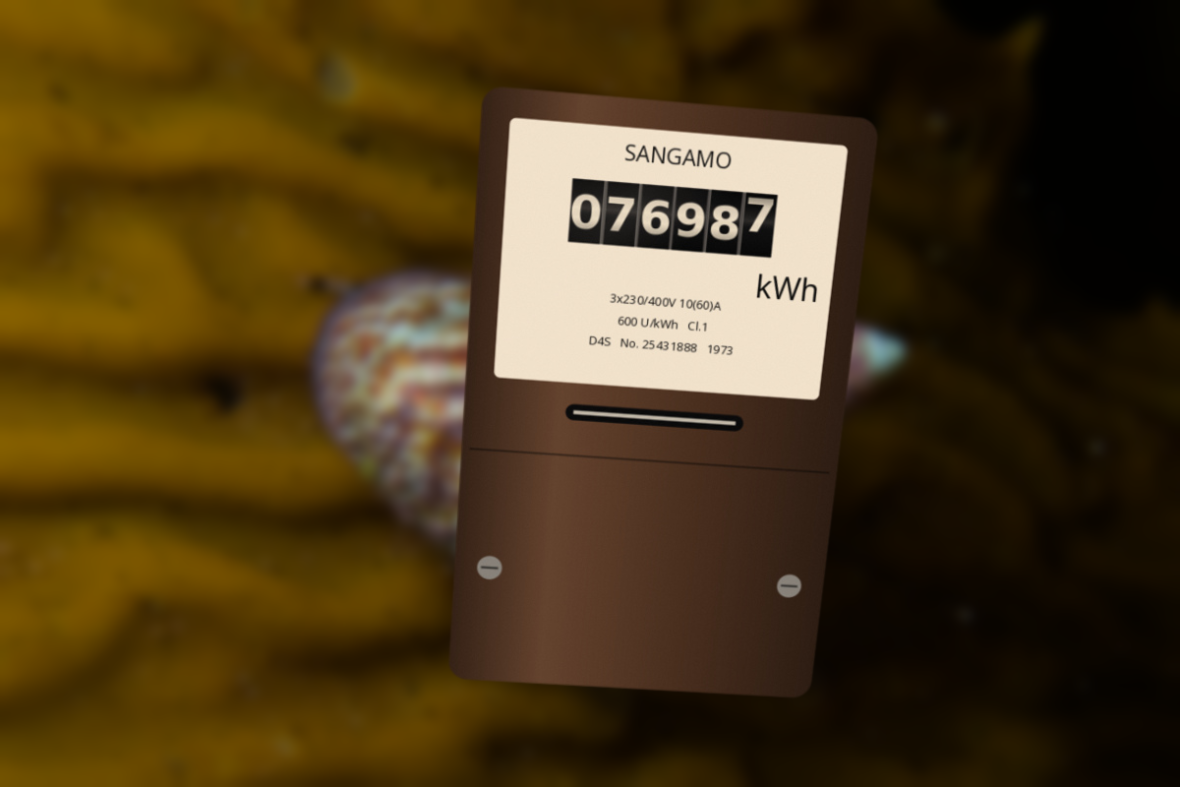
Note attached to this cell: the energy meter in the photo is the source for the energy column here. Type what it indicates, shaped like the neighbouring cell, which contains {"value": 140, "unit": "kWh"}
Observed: {"value": 76987, "unit": "kWh"}
